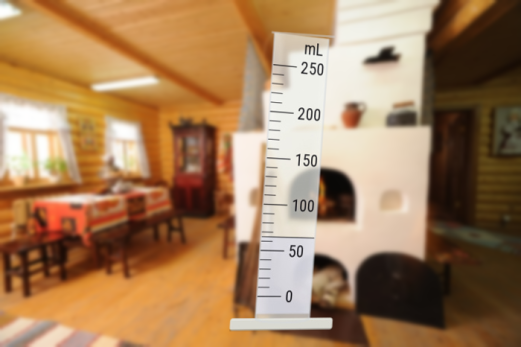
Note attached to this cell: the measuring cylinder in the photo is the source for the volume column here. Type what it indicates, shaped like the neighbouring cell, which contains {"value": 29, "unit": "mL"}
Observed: {"value": 65, "unit": "mL"}
